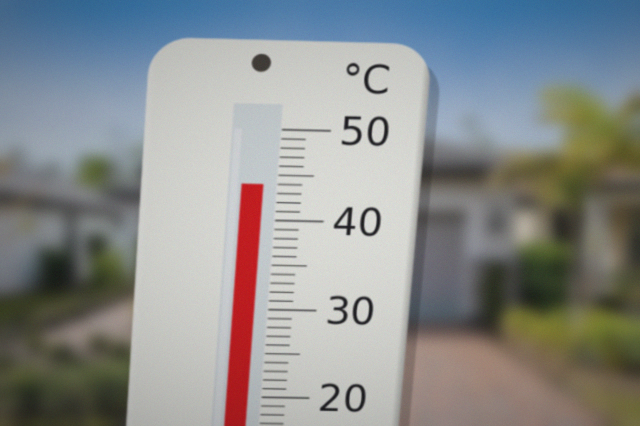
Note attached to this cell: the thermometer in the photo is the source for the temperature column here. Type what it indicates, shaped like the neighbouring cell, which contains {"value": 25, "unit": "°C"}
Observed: {"value": 44, "unit": "°C"}
